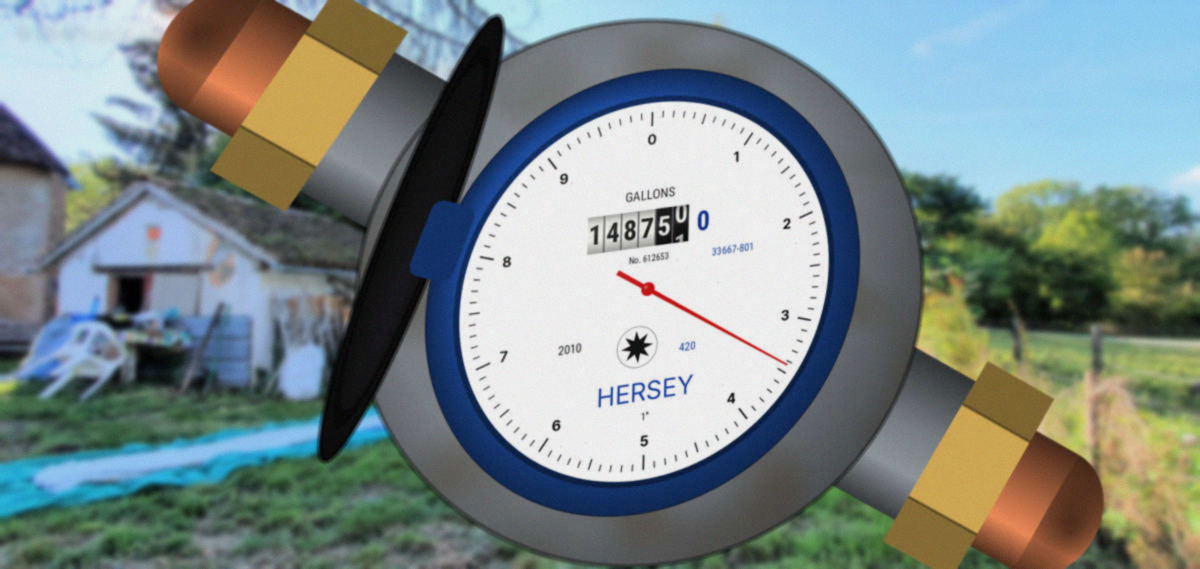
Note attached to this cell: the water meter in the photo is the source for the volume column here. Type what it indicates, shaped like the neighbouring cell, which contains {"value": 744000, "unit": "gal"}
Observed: {"value": 1487503.4, "unit": "gal"}
